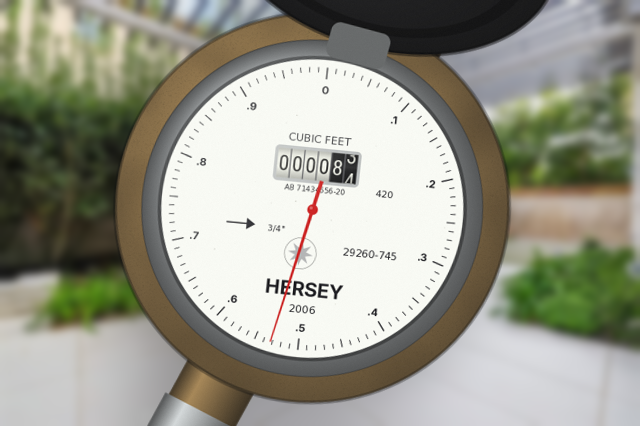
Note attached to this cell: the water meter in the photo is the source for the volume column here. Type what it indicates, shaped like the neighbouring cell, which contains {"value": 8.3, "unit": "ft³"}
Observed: {"value": 83.53, "unit": "ft³"}
